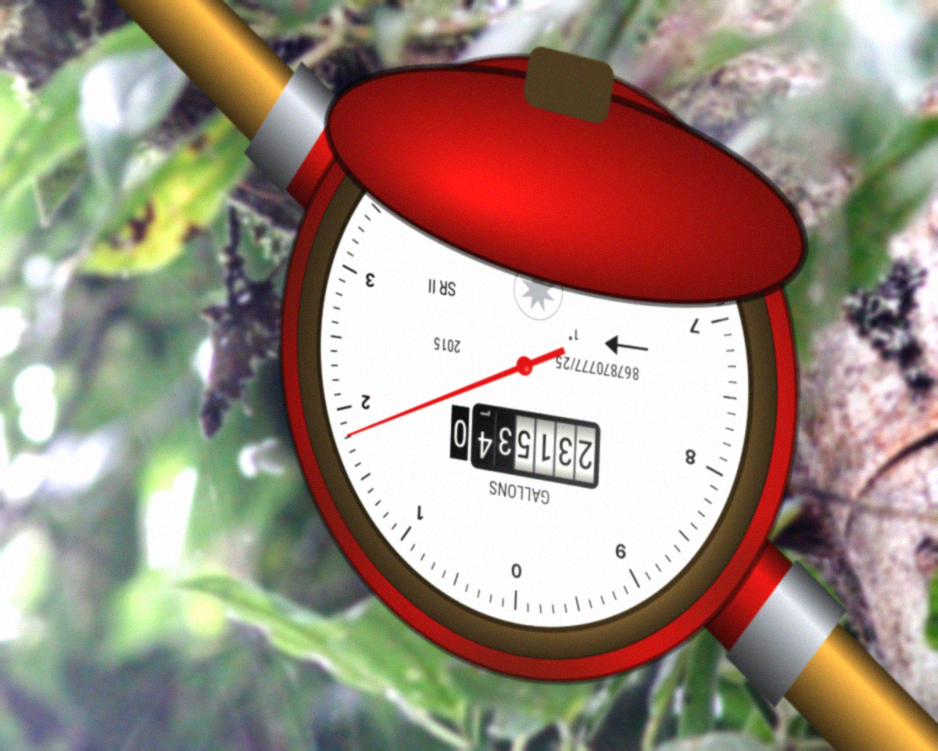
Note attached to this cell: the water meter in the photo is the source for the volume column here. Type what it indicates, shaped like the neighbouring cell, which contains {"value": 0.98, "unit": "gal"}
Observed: {"value": 2315341.8, "unit": "gal"}
